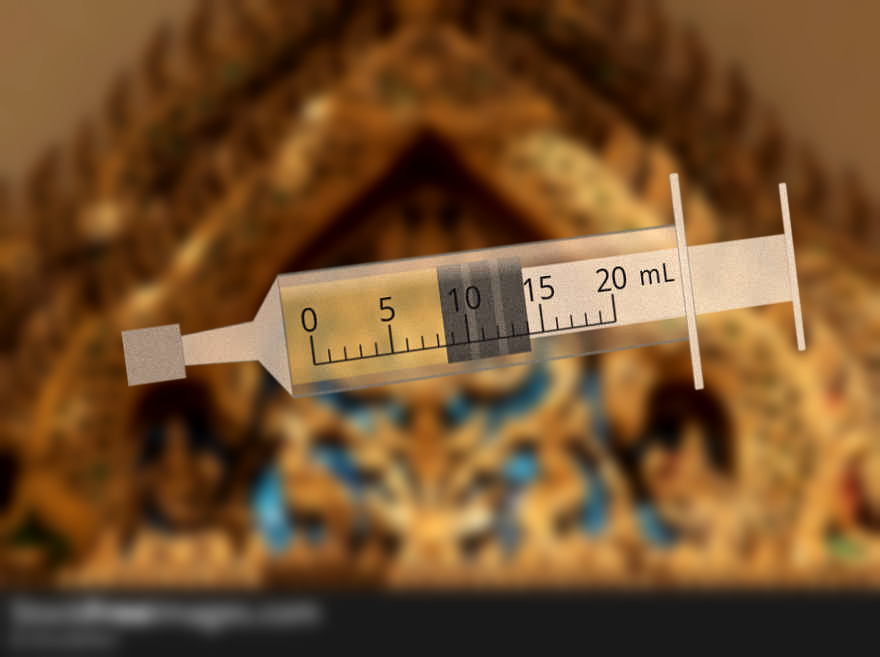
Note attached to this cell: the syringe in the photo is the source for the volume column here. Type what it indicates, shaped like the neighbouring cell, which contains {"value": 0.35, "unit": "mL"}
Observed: {"value": 8.5, "unit": "mL"}
